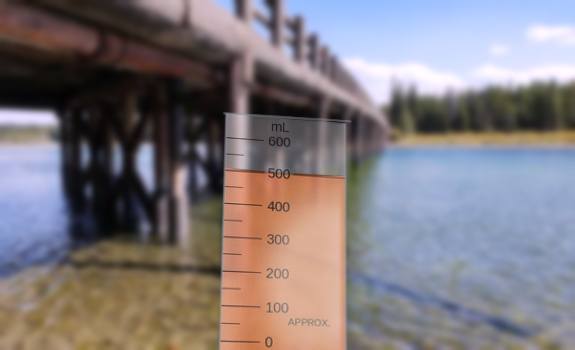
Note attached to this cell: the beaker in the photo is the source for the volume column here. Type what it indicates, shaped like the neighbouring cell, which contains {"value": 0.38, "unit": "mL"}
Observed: {"value": 500, "unit": "mL"}
